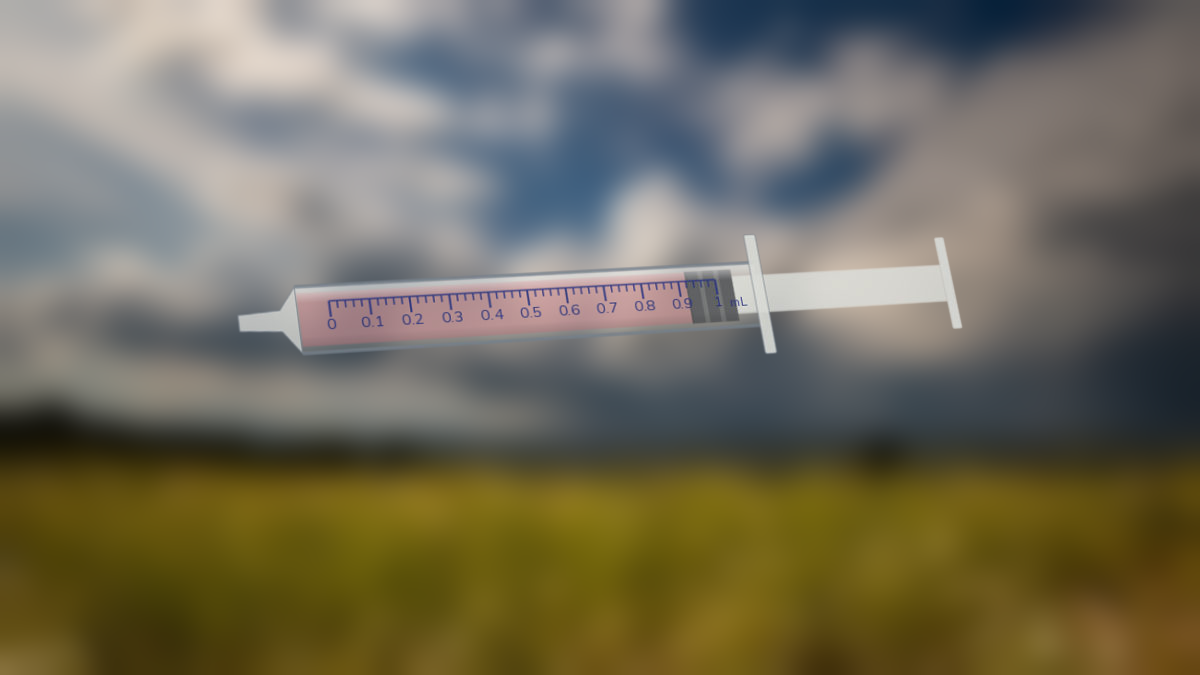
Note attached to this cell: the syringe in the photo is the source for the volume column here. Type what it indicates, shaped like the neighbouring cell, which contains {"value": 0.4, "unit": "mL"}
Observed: {"value": 0.92, "unit": "mL"}
